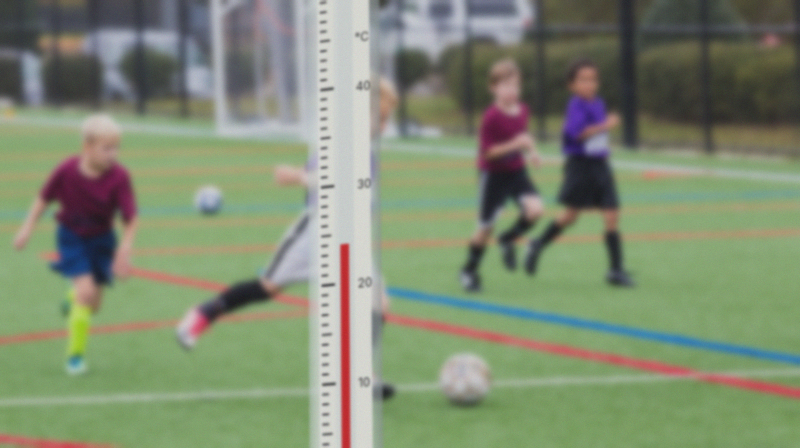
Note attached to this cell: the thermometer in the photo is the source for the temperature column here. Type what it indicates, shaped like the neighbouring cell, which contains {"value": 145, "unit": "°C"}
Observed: {"value": 24, "unit": "°C"}
